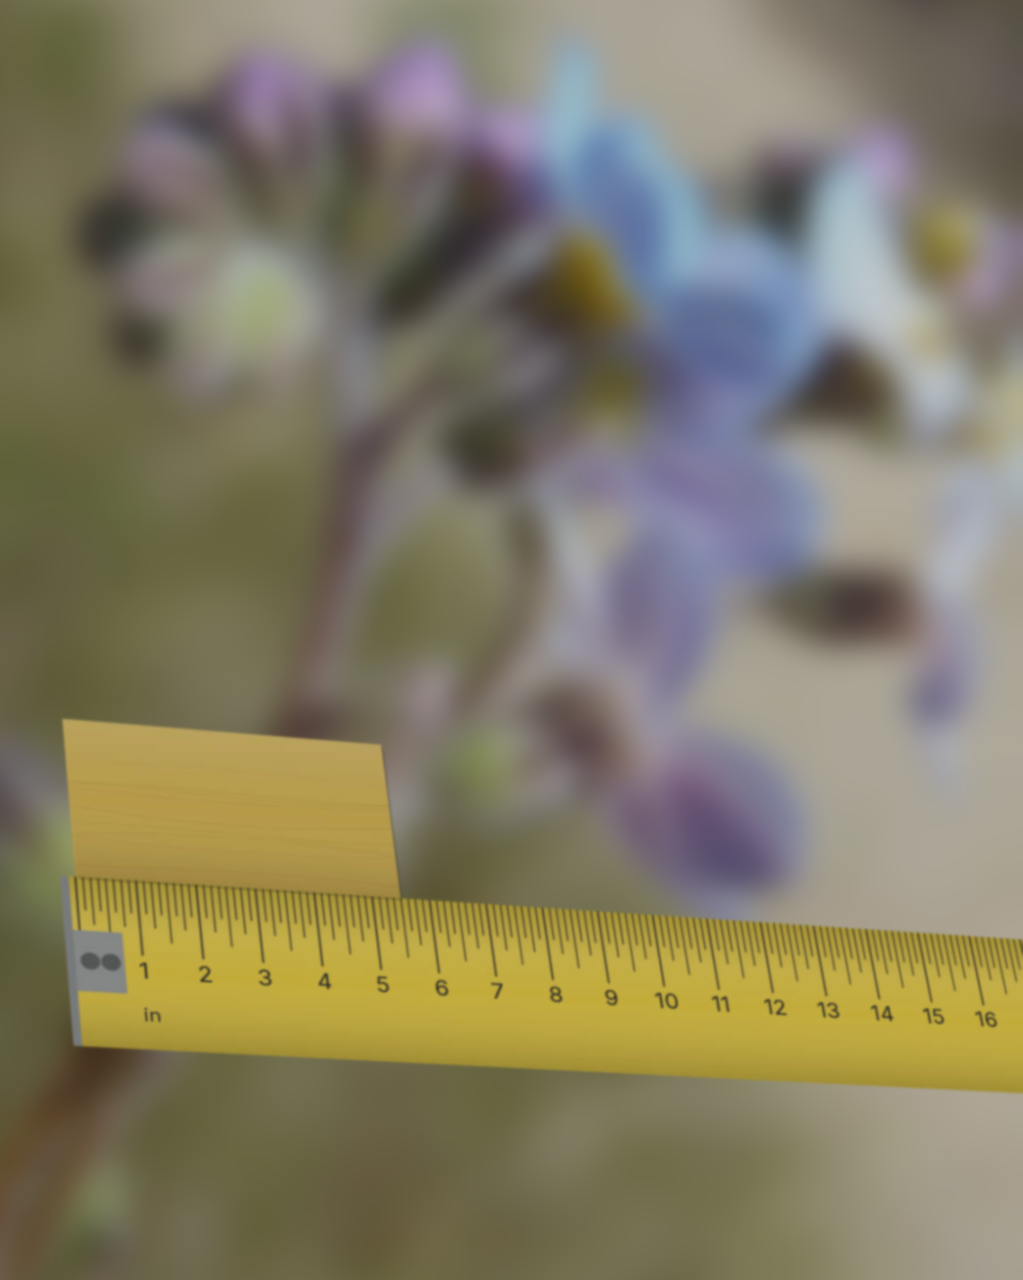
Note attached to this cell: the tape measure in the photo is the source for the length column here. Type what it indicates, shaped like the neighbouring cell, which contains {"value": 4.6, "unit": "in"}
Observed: {"value": 5.5, "unit": "in"}
